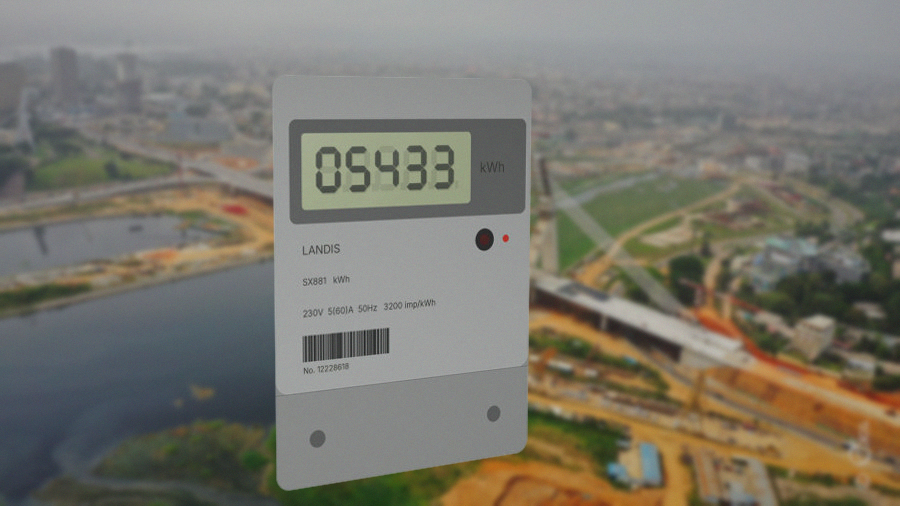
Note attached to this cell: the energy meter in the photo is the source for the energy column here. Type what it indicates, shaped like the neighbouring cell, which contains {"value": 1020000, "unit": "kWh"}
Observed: {"value": 5433, "unit": "kWh"}
